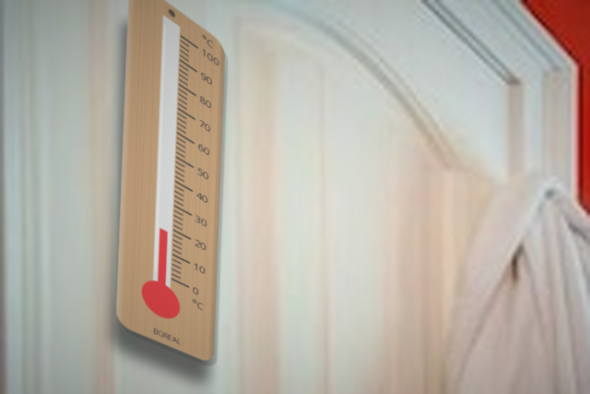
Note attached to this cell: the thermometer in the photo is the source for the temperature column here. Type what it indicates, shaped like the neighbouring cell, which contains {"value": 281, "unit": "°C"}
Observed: {"value": 18, "unit": "°C"}
